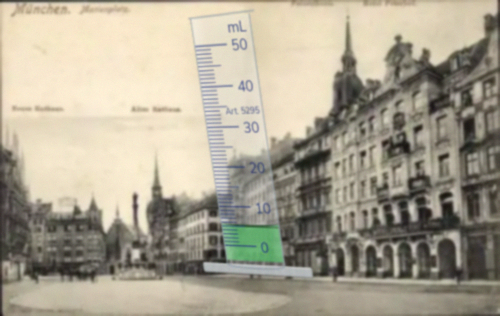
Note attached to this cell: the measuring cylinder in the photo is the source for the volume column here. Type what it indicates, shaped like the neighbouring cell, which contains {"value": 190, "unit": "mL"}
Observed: {"value": 5, "unit": "mL"}
